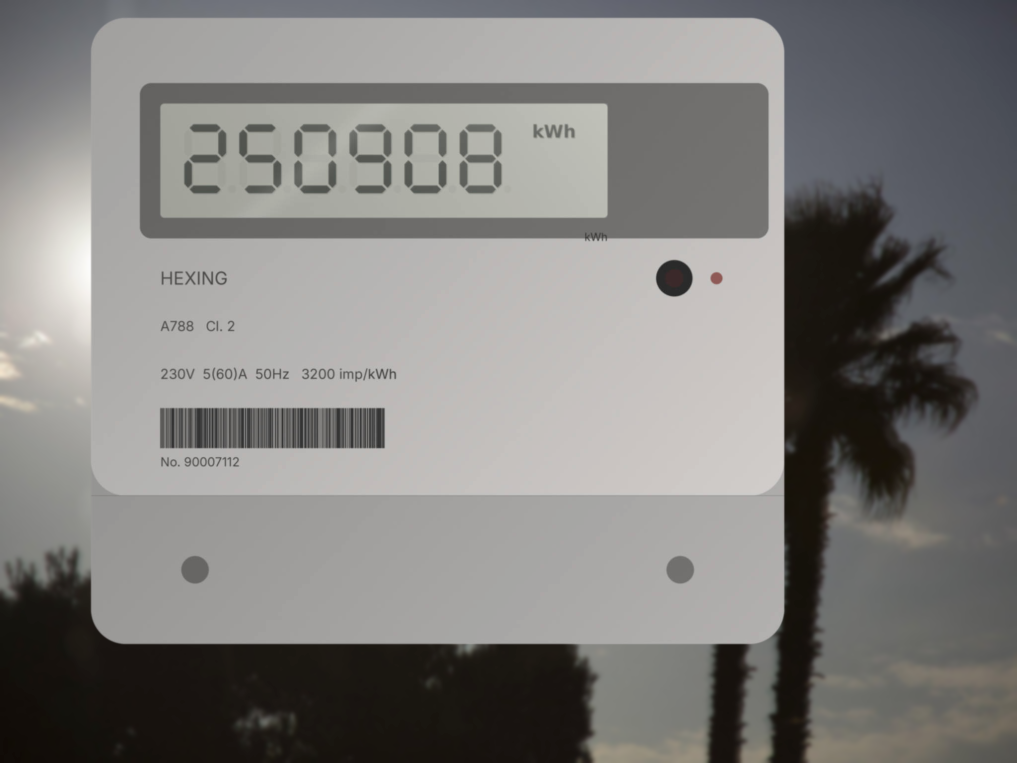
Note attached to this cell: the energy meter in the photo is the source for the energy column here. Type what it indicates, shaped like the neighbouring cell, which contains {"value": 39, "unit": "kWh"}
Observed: {"value": 250908, "unit": "kWh"}
